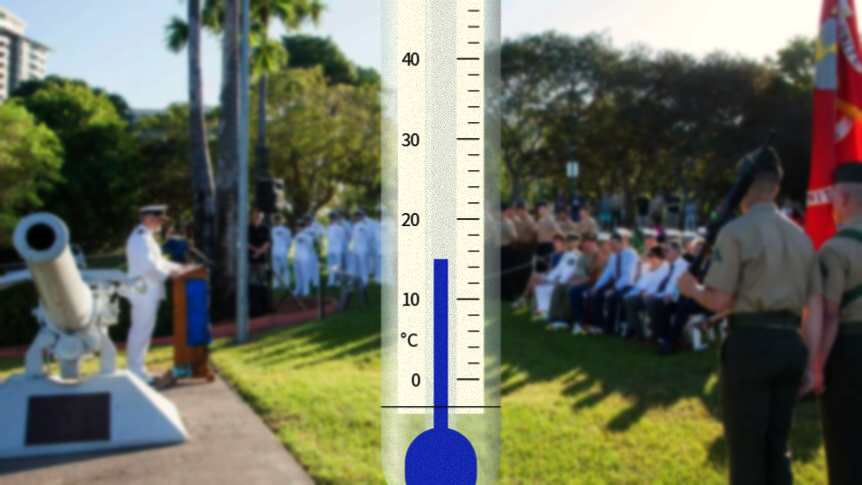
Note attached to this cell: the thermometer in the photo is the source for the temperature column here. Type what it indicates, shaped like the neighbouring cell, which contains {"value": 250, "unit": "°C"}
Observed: {"value": 15, "unit": "°C"}
